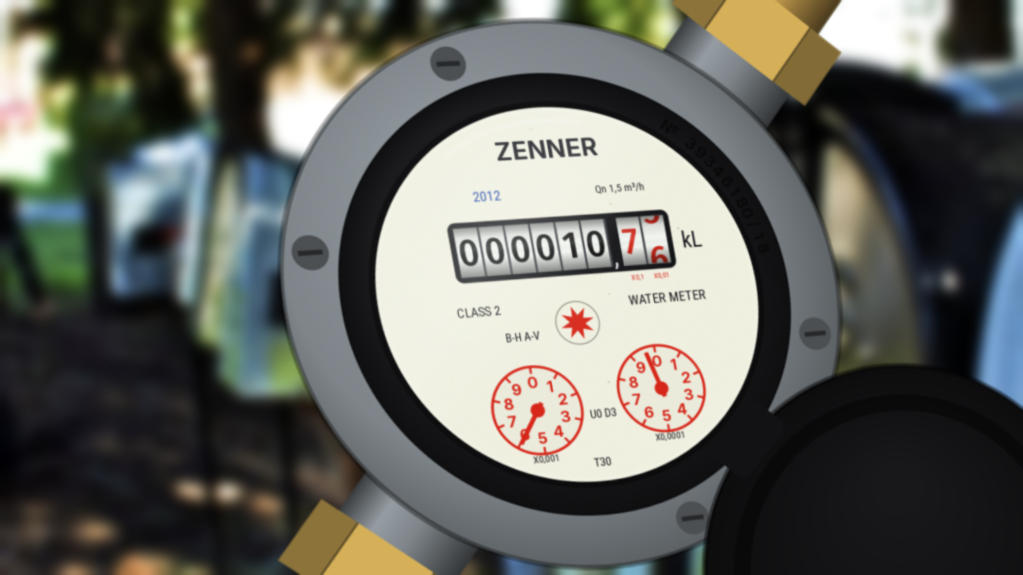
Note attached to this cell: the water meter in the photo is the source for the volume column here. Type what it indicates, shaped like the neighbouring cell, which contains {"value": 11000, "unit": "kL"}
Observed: {"value": 10.7559, "unit": "kL"}
